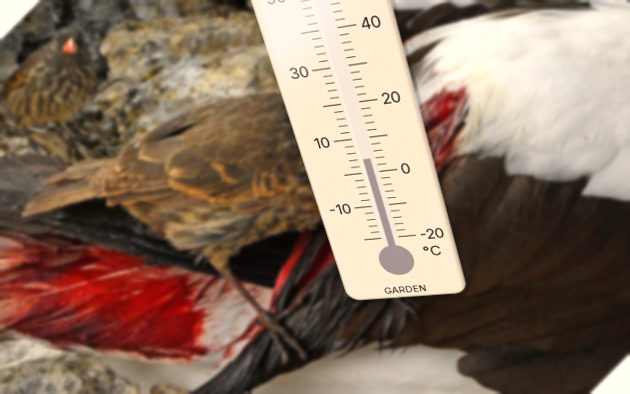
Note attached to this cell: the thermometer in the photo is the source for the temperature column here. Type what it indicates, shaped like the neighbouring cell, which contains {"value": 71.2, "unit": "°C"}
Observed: {"value": 4, "unit": "°C"}
